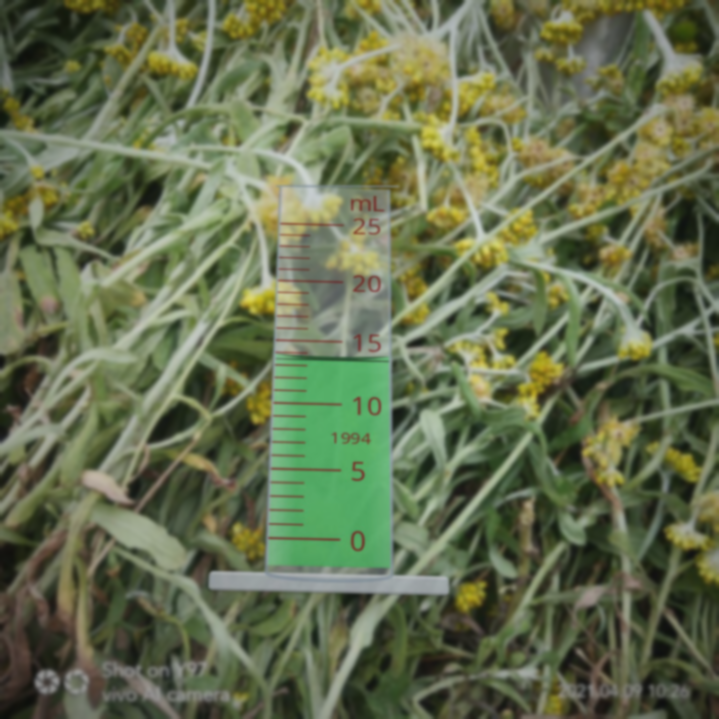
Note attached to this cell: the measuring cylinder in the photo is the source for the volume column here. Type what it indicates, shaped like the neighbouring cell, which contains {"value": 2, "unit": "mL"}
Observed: {"value": 13.5, "unit": "mL"}
